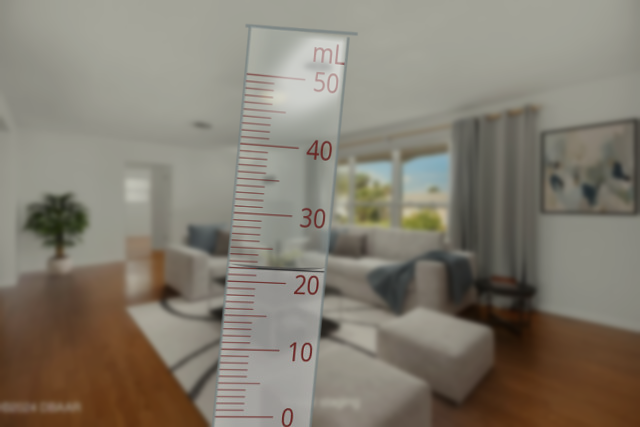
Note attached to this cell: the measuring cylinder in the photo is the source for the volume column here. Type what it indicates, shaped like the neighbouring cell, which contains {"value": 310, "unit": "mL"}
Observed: {"value": 22, "unit": "mL"}
